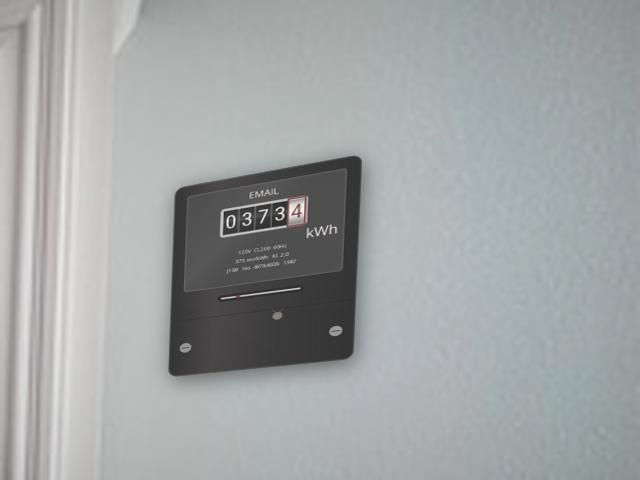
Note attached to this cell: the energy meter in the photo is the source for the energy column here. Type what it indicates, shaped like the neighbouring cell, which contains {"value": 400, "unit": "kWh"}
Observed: {"value": 373.4, "unit": "kWh"}
